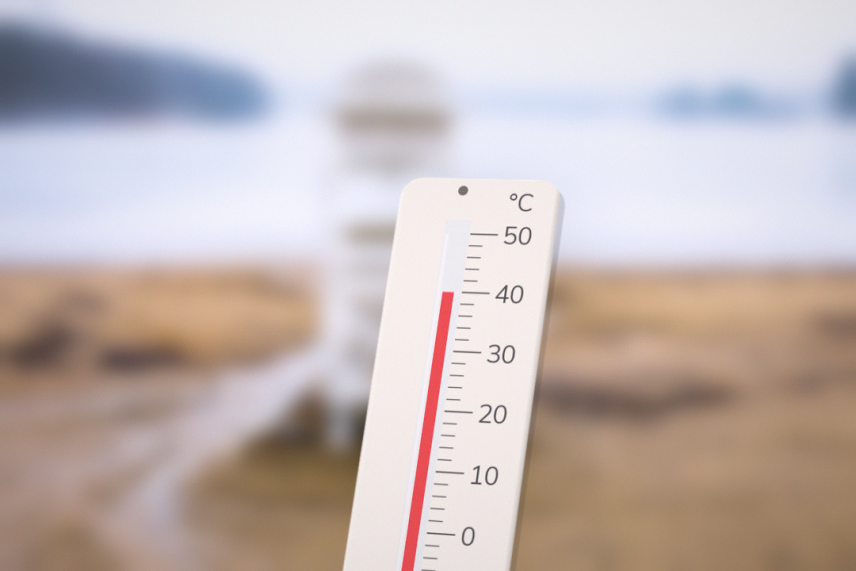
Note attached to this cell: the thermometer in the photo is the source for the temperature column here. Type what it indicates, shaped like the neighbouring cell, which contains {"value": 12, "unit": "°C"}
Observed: {"value": 40, "unit": "°C"}
